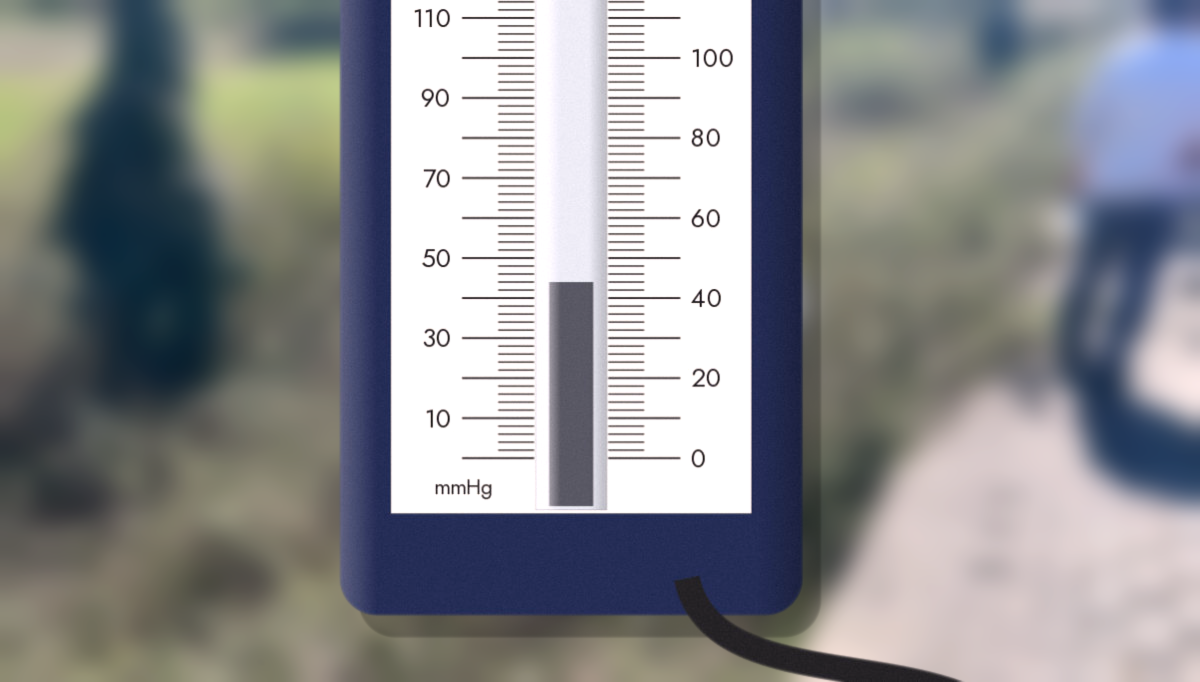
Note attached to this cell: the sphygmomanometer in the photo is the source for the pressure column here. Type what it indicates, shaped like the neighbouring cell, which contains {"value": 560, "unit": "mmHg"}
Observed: {"value": 44, "unit": "mmHg"}
